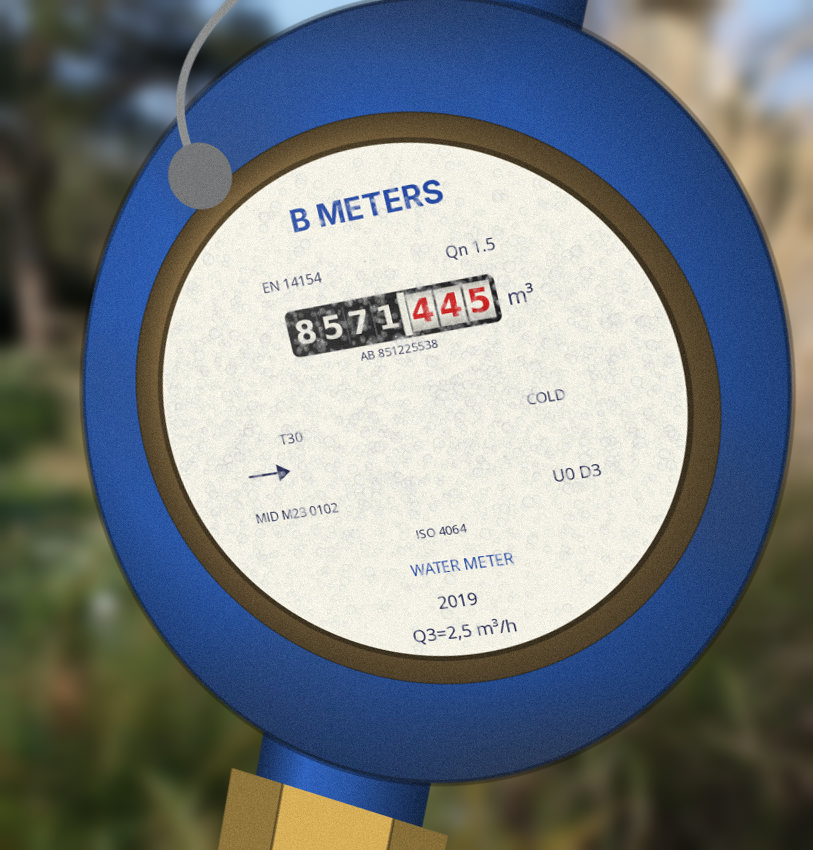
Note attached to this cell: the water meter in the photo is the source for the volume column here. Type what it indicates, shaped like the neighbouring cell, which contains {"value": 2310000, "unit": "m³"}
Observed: {"value": 8571.445, "unit": "m³"}
